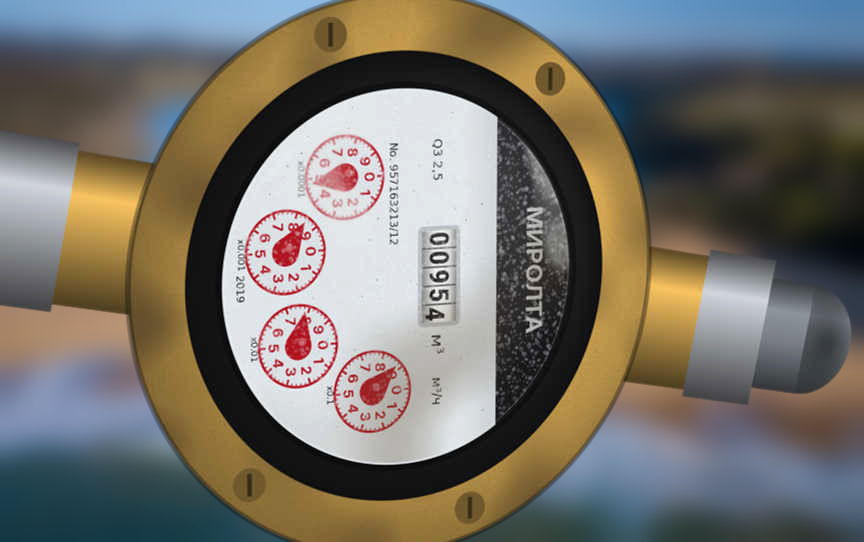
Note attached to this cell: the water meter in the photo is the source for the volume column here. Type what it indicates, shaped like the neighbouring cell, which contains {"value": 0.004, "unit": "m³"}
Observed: {"value": 953.8784, "unit": "m³"}
